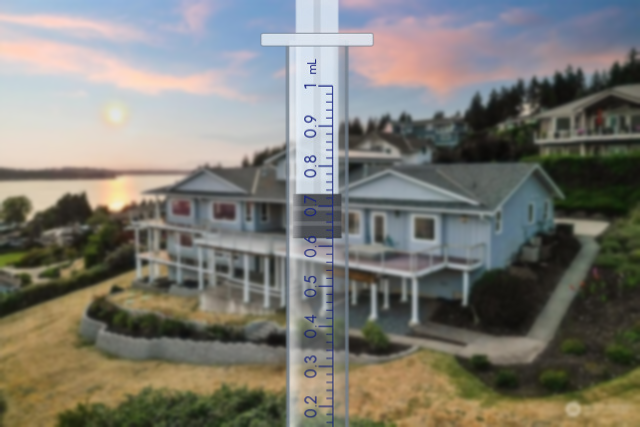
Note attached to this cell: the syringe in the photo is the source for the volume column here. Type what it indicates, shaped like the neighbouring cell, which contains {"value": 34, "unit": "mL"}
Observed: {"value": 0.62, "unit": "mL"}
